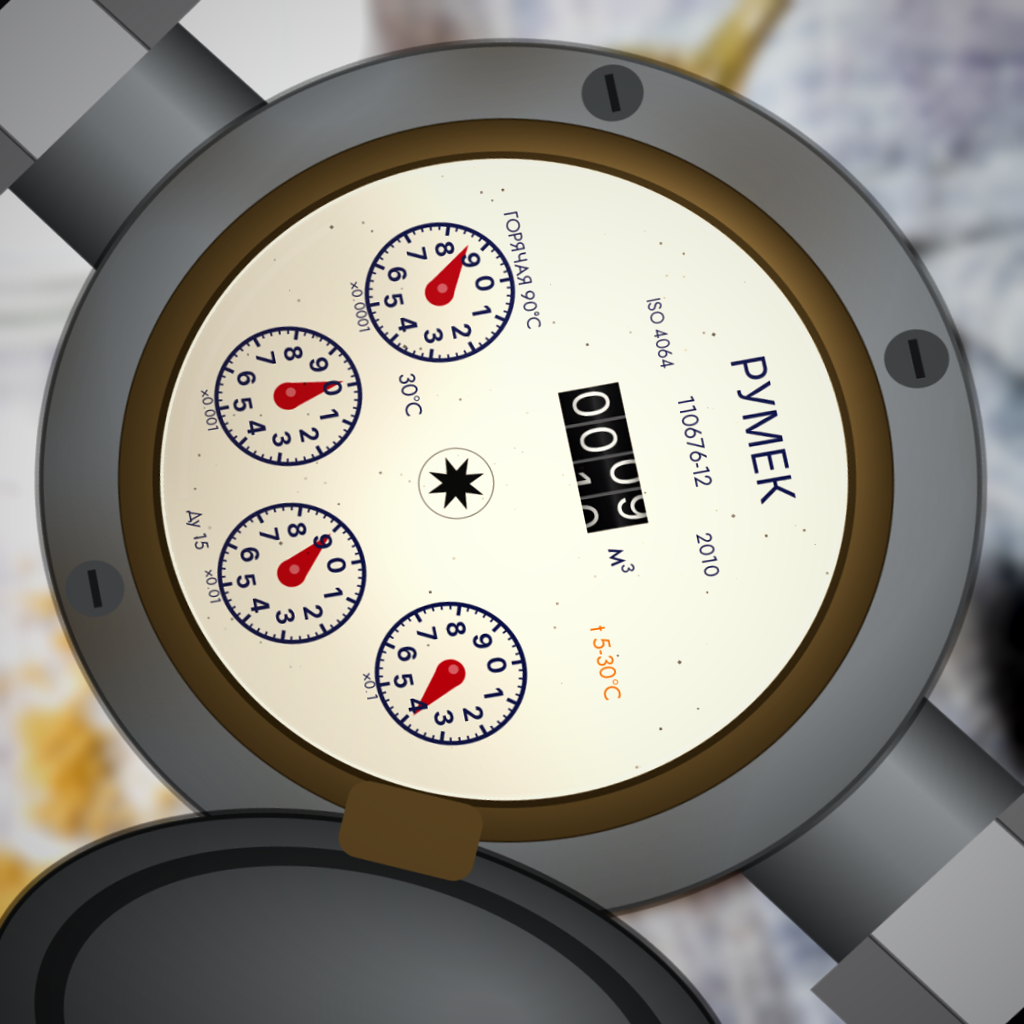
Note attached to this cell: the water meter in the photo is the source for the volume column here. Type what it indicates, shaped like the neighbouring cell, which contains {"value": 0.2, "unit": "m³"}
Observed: {"value": 9.3898, "unit": "m³"}
